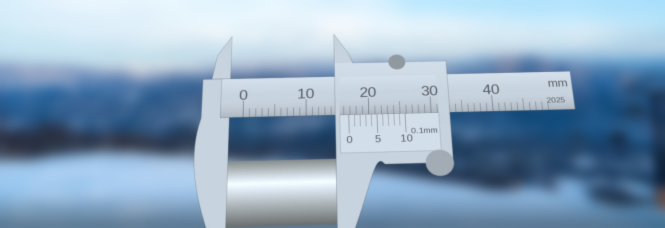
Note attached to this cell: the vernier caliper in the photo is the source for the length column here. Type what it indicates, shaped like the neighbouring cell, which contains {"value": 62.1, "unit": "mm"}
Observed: {"value": 16.8, "unit": "mm"}
